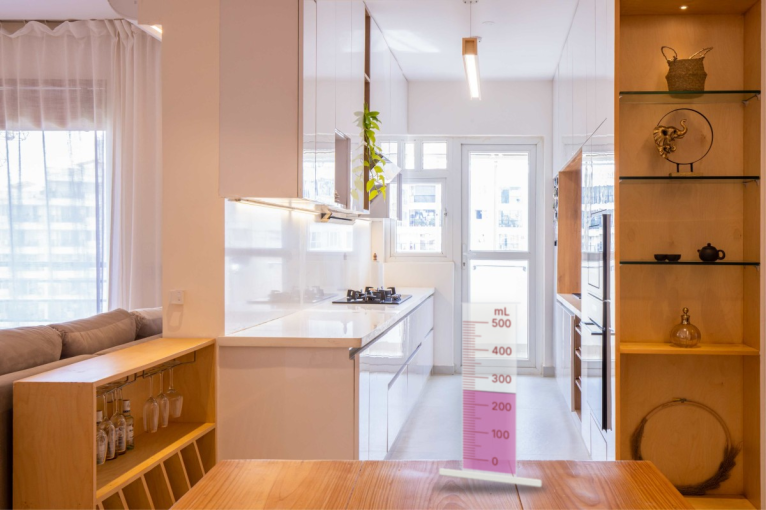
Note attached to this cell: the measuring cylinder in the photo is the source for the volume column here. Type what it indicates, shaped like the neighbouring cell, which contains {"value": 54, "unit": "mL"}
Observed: {"value": 250, "unit": "mL"}
